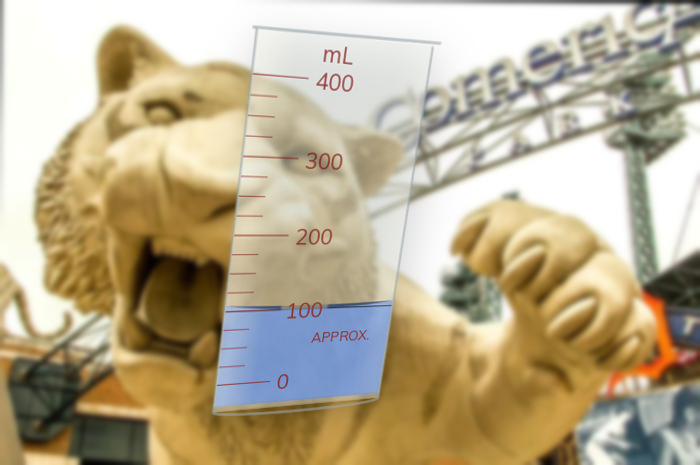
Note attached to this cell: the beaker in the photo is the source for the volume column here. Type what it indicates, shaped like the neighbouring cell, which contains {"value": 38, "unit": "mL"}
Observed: {"value": 100, "unit": "mL"}
